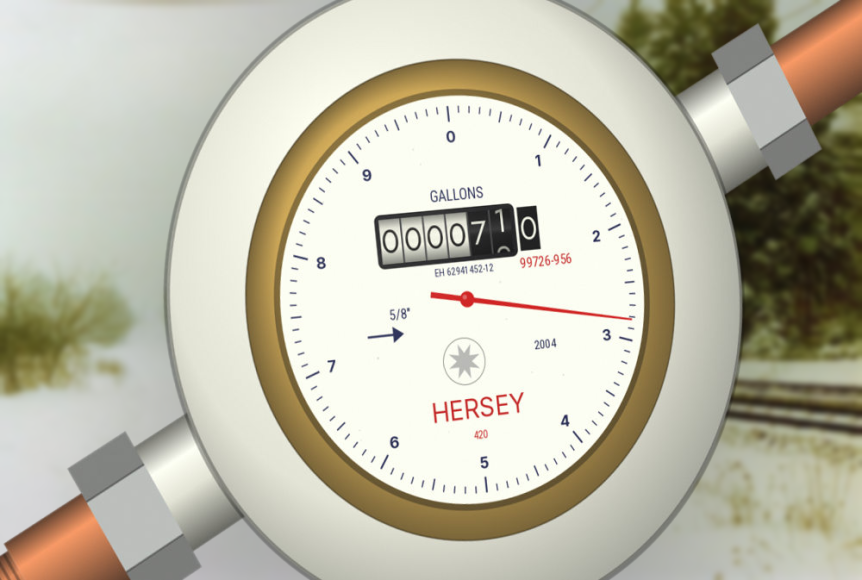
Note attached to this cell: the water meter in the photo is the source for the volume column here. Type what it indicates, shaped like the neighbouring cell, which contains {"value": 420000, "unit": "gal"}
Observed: {"value": 712.8, "unit": "gal"}
